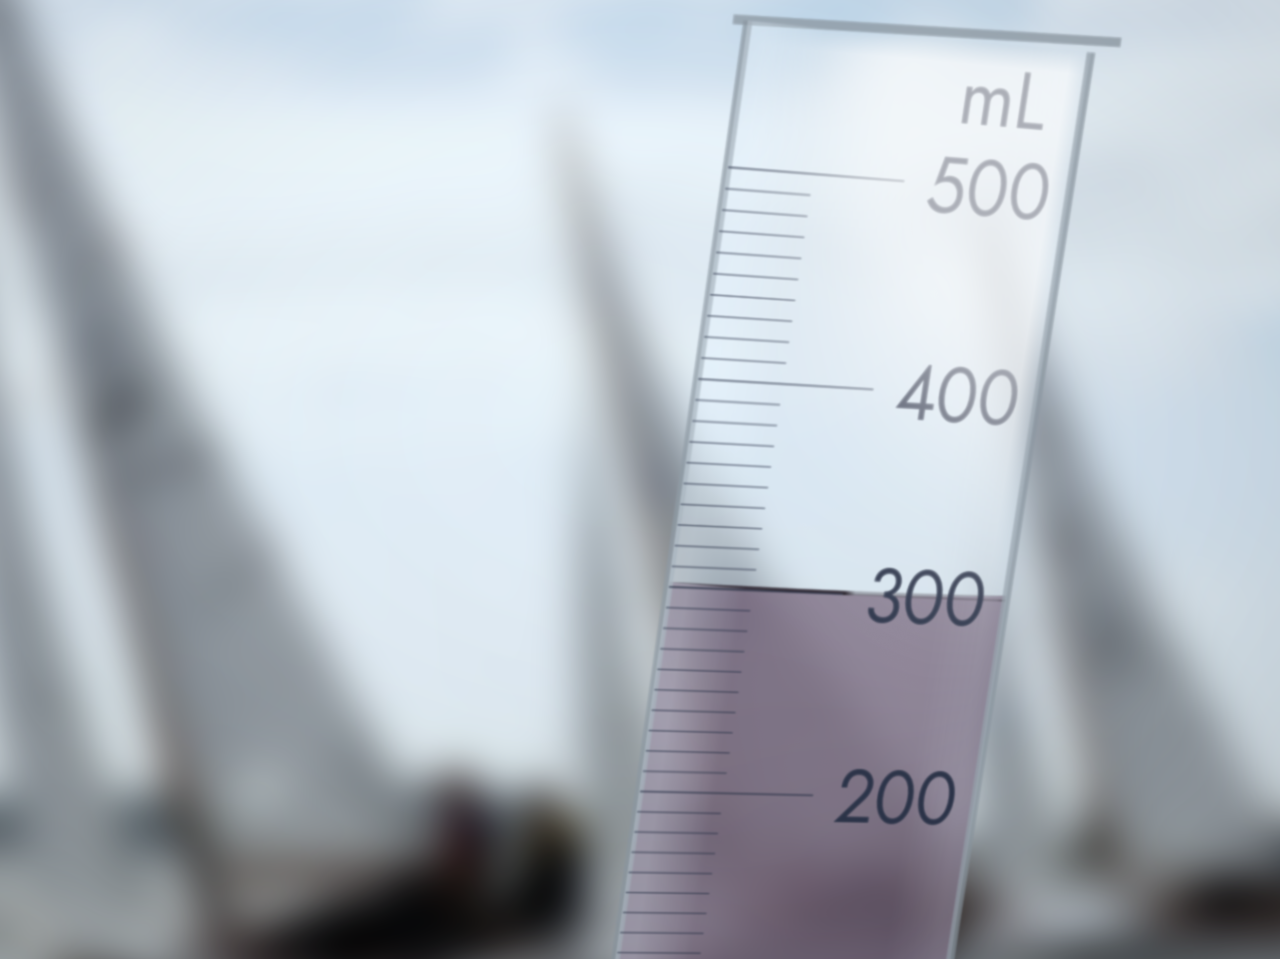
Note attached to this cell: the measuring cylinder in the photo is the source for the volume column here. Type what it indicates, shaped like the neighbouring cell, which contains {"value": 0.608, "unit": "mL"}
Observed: {"value": 300, "unit": "mL"}
